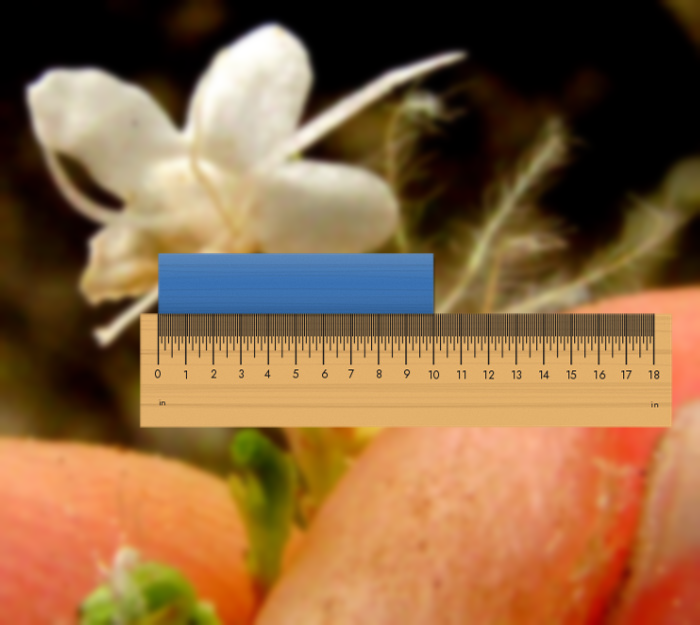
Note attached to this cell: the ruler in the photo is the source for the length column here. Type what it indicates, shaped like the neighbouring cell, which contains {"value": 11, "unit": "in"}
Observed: {"value": 10, "unit": "in"}
